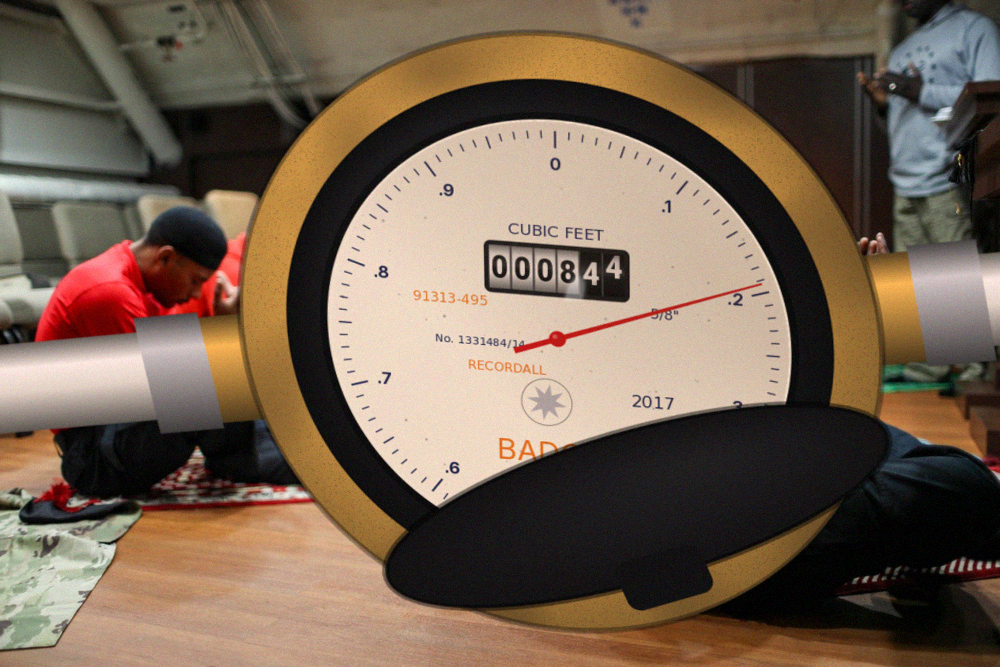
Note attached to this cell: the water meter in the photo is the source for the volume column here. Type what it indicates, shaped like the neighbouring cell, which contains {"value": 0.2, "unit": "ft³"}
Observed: {"value": 844.19, "unit": "ft³"}
